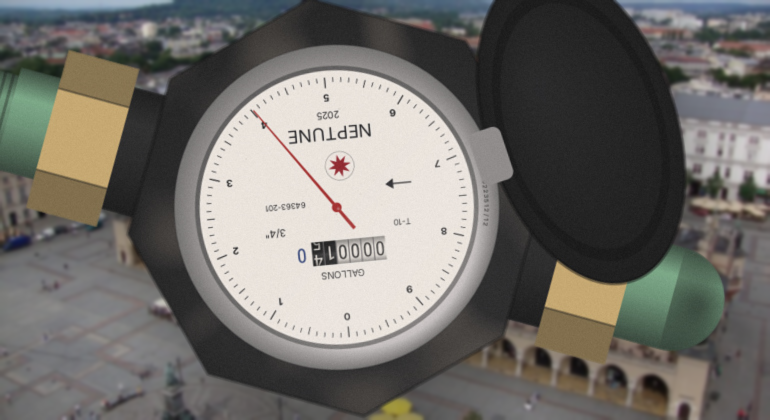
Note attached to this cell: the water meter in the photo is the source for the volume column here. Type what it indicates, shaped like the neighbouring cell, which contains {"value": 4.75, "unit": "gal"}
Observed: {"value": 144.0, "unit": "gal"}
